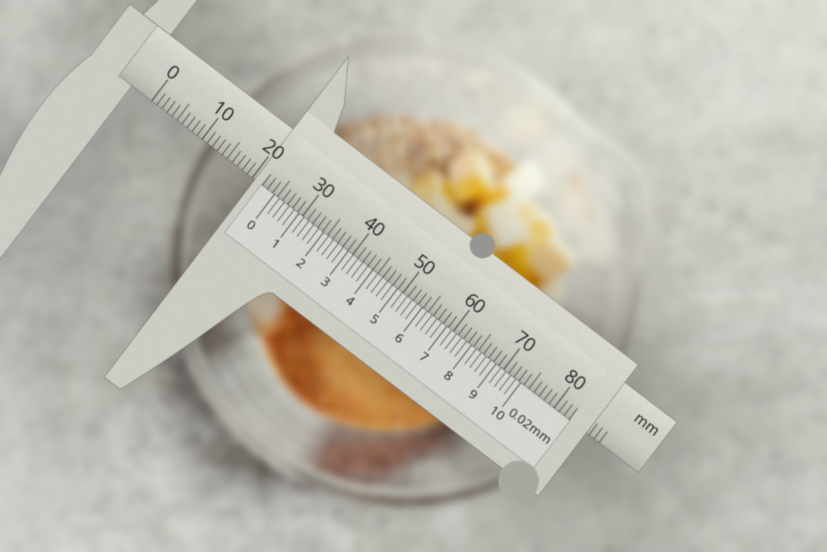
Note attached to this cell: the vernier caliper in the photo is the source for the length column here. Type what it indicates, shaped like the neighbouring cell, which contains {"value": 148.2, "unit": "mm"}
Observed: {"value": 24.4, "unit": "mm"}
